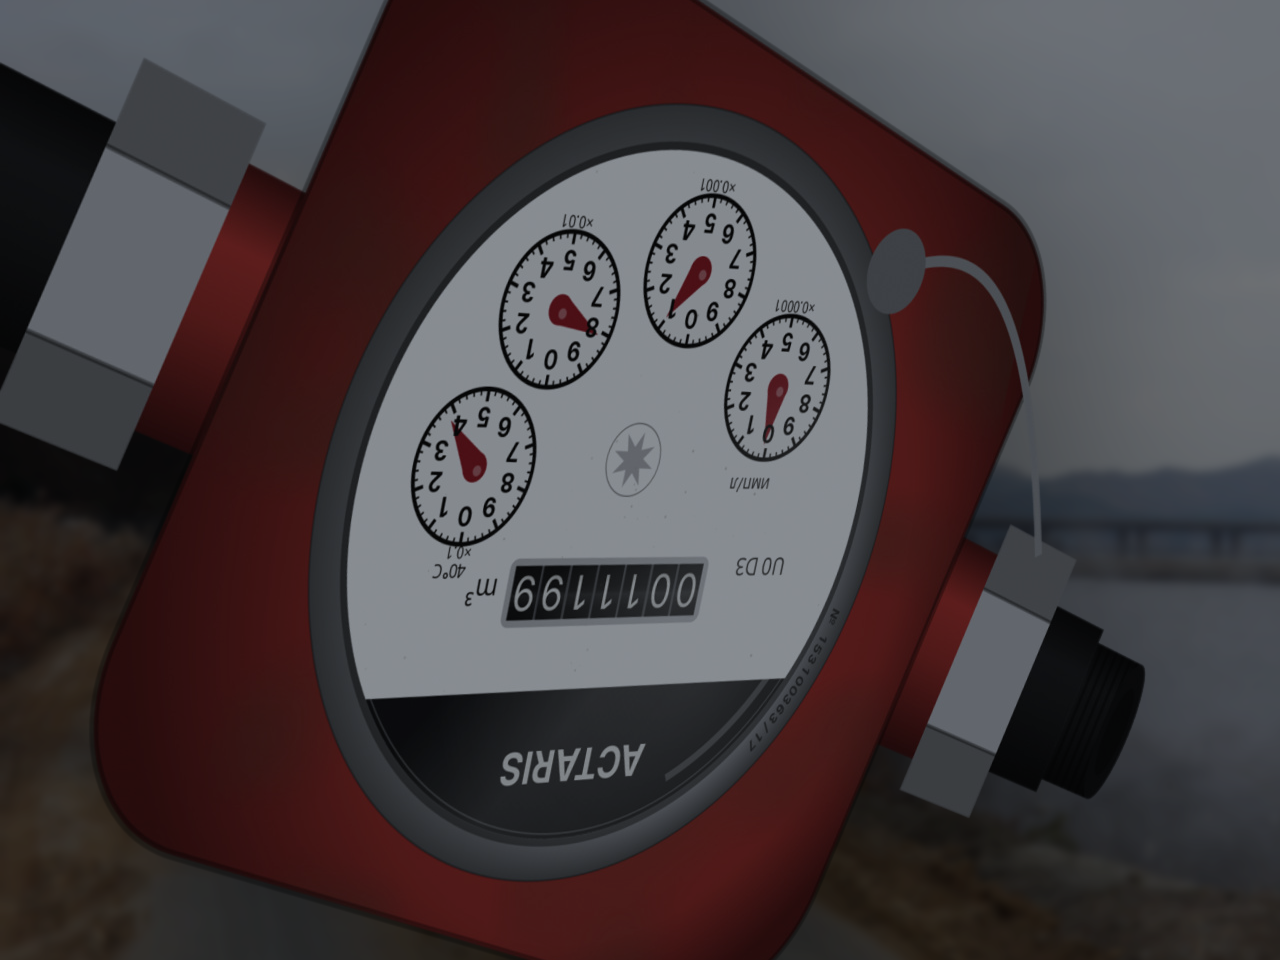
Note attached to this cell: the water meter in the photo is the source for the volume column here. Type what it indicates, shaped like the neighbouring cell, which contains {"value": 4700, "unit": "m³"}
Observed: {"value": 11199.3810, "unit": "m³"}
